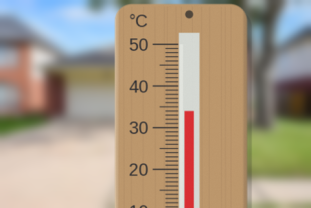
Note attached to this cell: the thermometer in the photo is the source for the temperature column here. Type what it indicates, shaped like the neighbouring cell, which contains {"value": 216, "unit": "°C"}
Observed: {"value": 34, "unit": "°C"}
